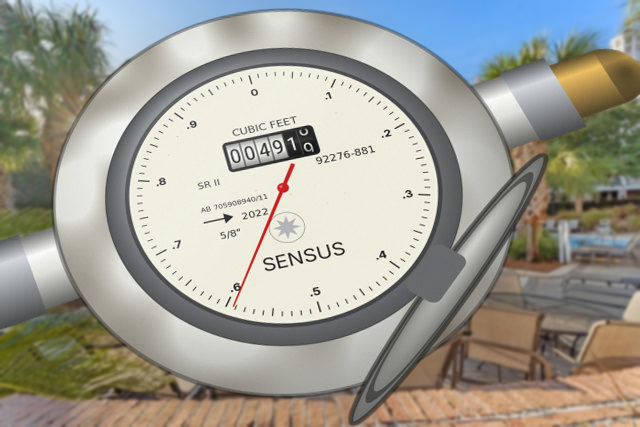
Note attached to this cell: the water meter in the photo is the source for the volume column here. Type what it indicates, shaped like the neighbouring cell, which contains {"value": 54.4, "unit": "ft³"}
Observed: {"value": 4918.59, "unit": "ft³"}
